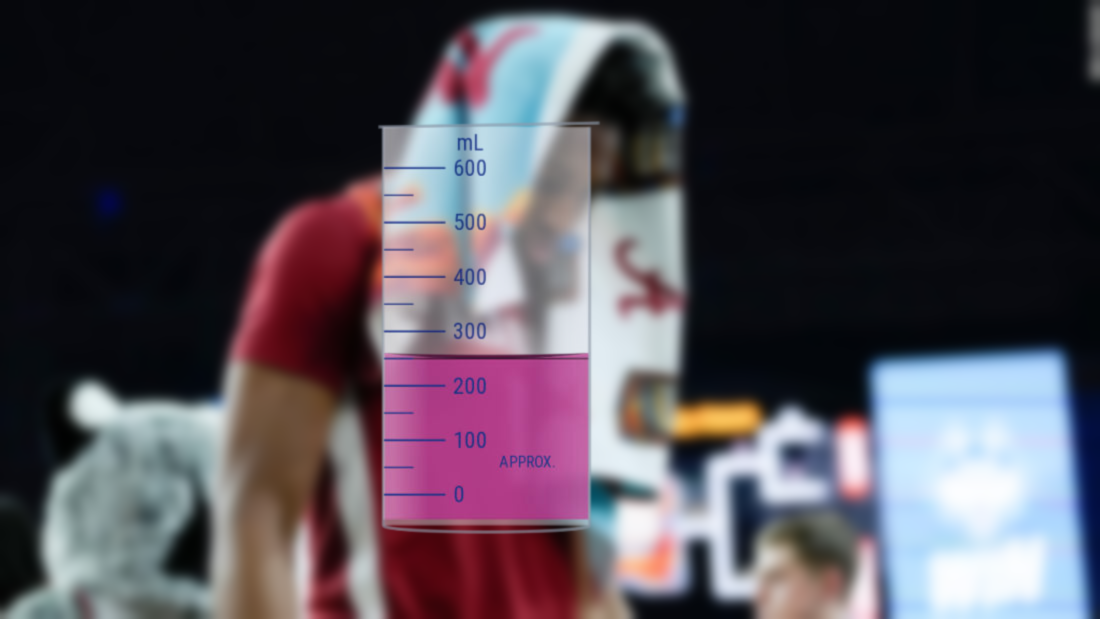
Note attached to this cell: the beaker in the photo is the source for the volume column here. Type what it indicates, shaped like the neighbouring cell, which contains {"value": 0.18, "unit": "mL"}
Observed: {"value": 250, "unit": "mL"}
